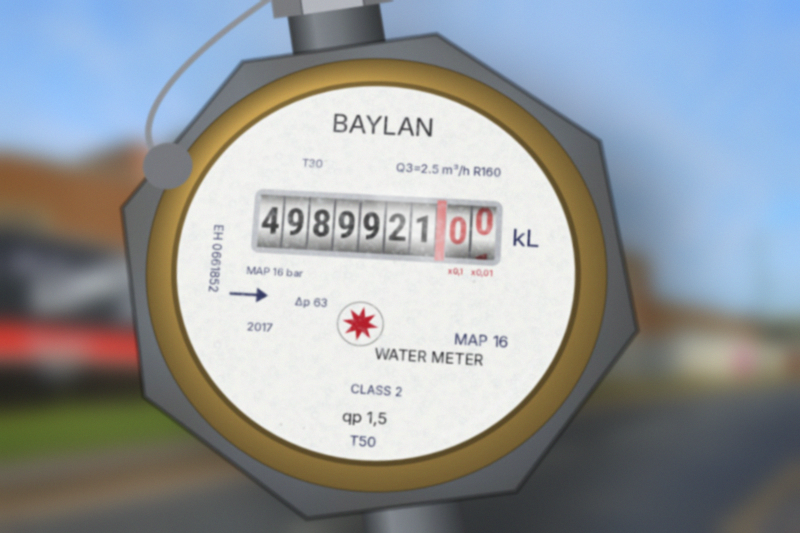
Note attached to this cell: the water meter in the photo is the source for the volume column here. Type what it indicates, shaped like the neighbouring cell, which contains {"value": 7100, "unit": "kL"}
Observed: {"value": 4989921.00, "unit": "kL"}
